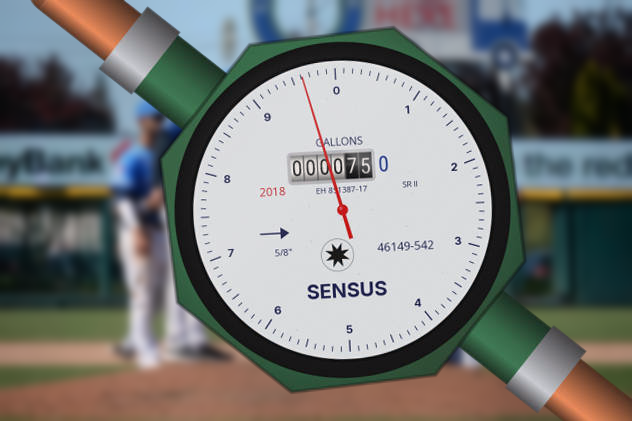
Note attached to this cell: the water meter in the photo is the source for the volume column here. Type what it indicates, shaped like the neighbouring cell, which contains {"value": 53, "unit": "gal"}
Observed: {"value": 749.6, "unit": "gal"}
